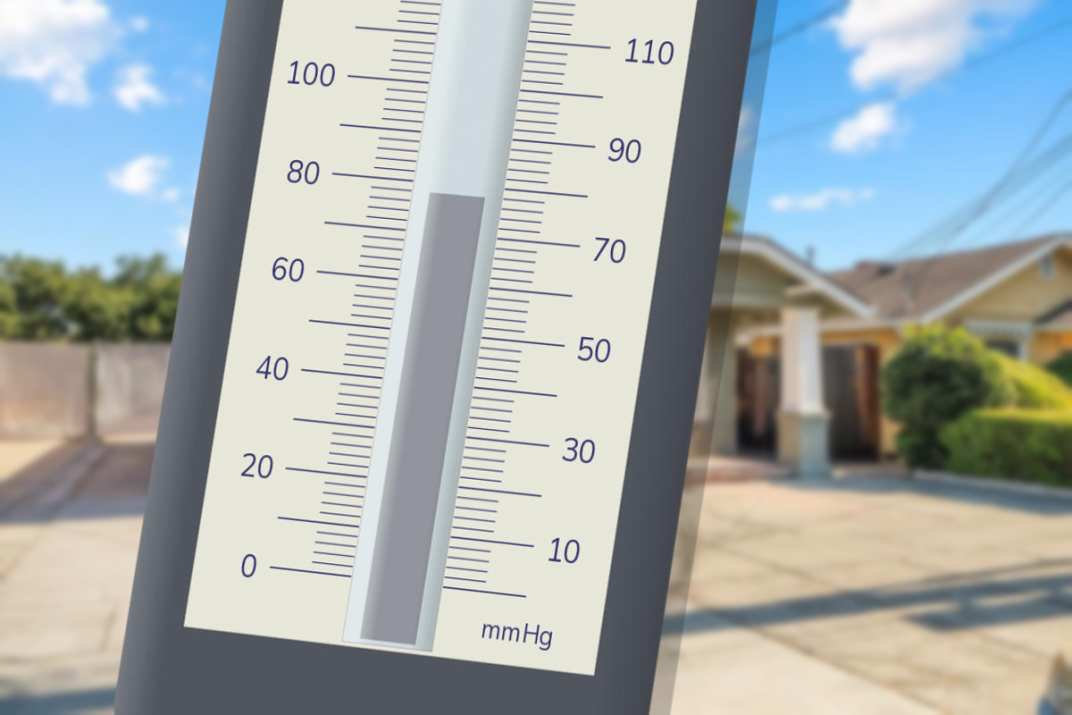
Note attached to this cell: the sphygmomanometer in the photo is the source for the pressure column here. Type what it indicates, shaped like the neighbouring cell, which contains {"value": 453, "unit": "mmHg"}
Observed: {"value": 78, "unit": "mmHg"}
